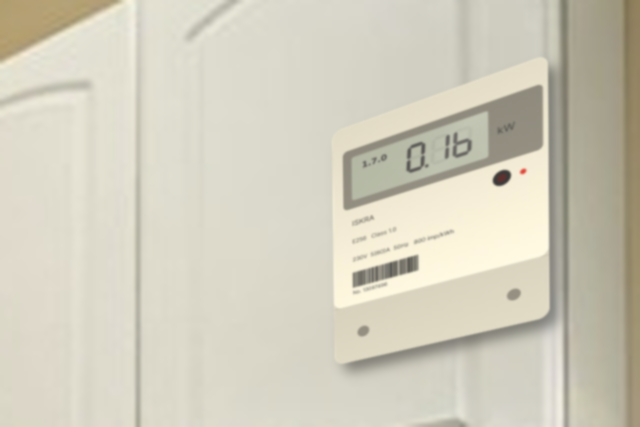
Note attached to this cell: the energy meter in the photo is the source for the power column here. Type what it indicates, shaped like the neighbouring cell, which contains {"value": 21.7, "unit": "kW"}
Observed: {"value": 0.16, "unit": "kW"}
